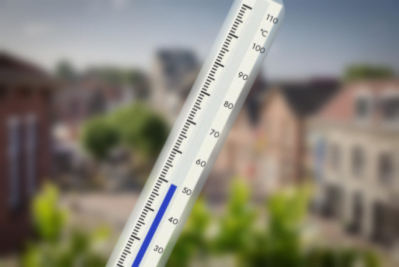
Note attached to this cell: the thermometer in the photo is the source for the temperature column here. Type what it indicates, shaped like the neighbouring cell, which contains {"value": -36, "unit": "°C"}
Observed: {"value": 50, "unit": "°C"}
